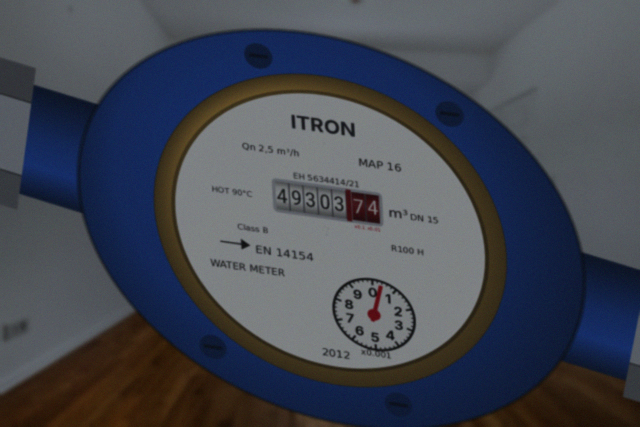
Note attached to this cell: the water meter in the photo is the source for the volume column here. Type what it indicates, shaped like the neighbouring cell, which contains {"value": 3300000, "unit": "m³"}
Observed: {"value": 49303.740, "unit": "m³"}
